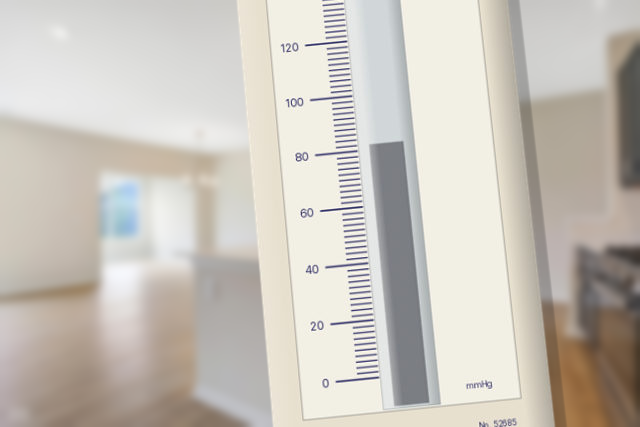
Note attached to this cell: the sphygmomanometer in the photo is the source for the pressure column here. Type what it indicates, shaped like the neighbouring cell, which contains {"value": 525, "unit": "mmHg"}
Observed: {"value": 82, "unit": "mmHg"}
